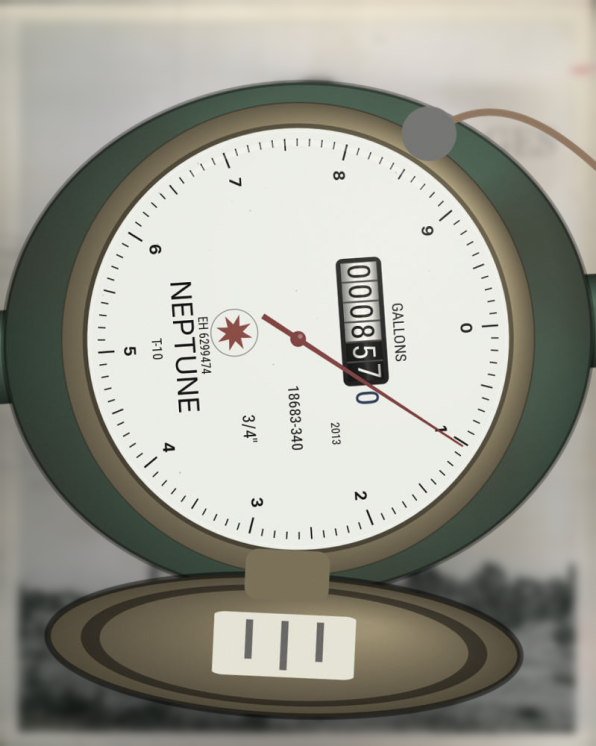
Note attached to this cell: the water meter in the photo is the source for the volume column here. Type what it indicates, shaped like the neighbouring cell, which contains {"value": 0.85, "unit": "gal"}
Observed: {"value": 8571.0, "unit": "gal"}
